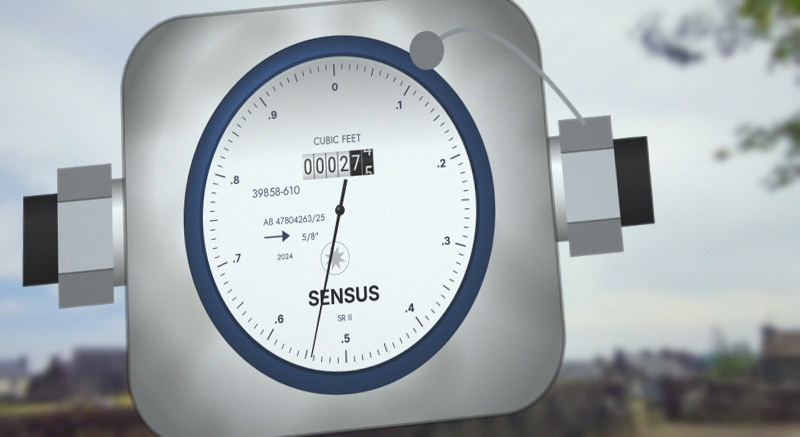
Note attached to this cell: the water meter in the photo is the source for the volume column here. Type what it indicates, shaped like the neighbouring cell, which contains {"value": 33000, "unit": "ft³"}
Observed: {"value": 274.54, "unit": "ft³"}
